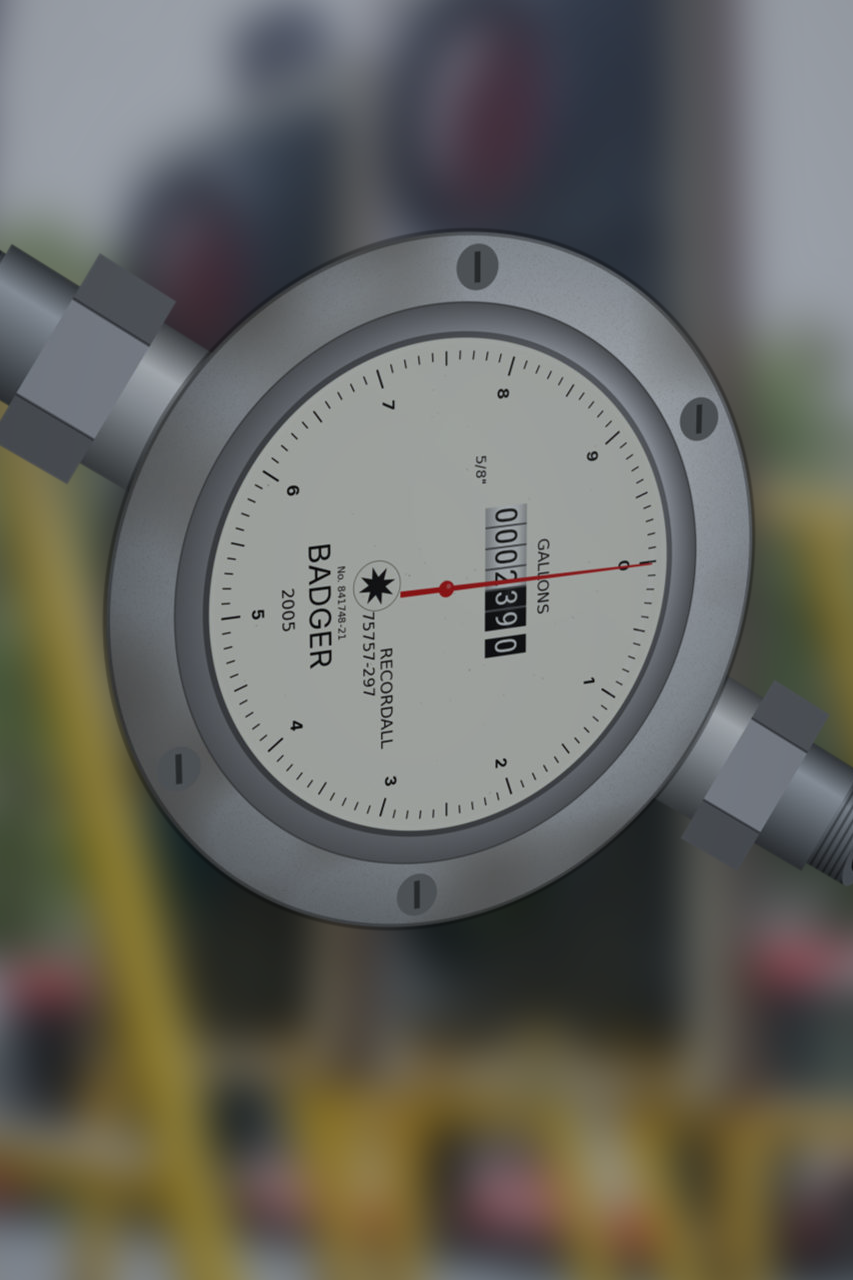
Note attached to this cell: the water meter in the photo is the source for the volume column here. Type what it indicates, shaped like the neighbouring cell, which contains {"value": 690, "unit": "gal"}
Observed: {"value": 2390.0, "unit": "gal"}
